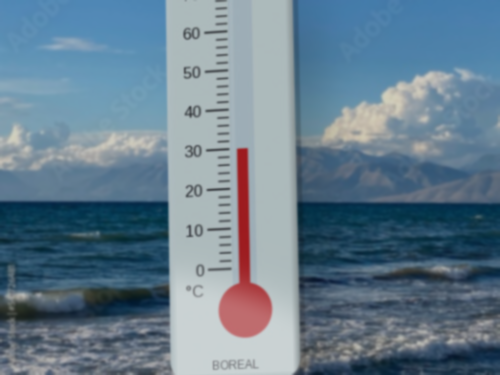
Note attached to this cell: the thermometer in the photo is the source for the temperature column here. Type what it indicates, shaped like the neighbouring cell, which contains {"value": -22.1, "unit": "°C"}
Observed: {"value": 30, "unit": "°C"}
